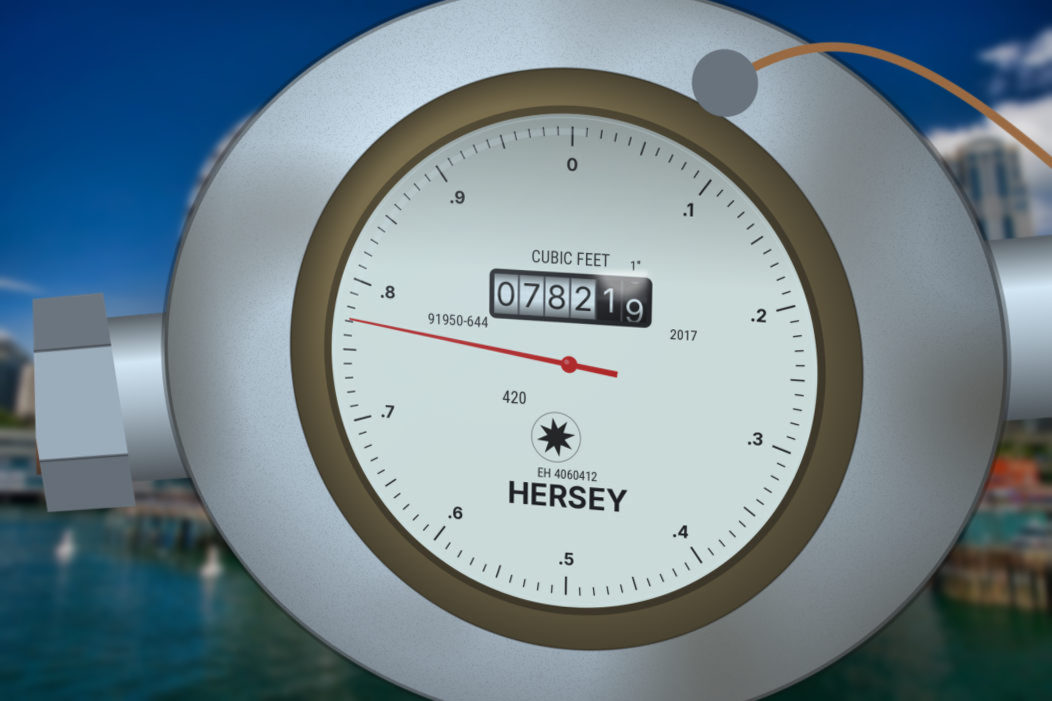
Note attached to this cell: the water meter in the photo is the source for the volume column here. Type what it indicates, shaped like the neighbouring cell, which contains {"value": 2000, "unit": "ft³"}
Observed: {"value": 78218.77, "unit": "ft³"}
